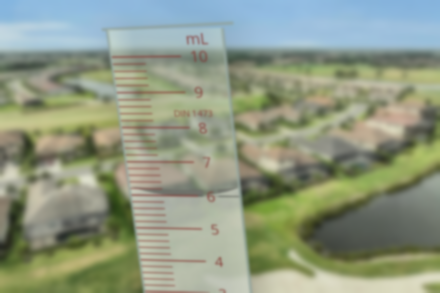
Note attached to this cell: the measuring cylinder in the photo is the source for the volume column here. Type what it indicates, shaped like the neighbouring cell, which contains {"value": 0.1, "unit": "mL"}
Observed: {"value": 6, "unit": "mL"}
